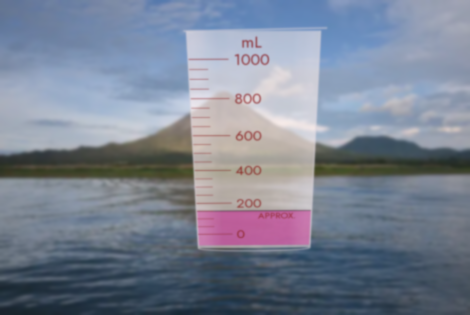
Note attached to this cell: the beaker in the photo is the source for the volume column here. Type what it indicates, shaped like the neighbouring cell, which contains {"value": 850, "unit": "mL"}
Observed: {"value": 150, "unit": "mL"}
